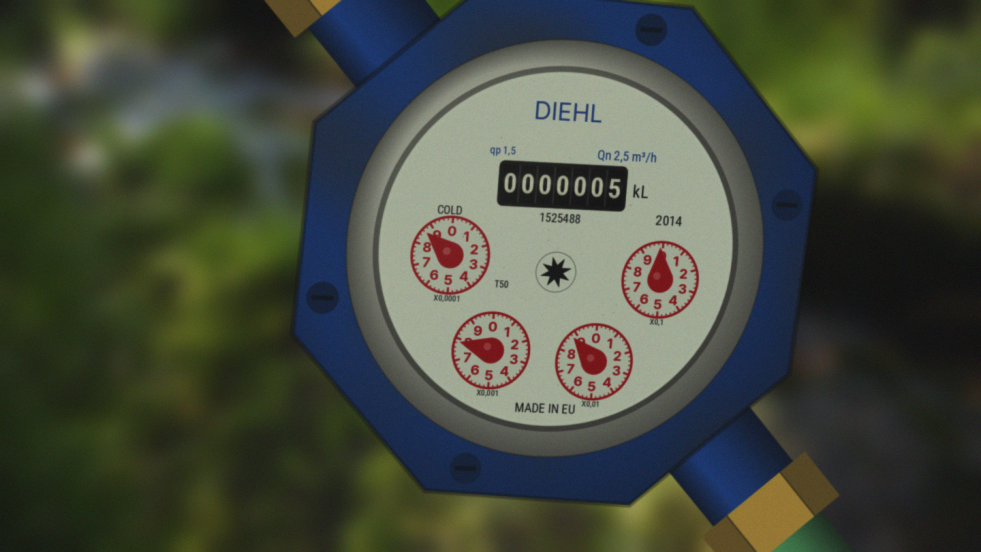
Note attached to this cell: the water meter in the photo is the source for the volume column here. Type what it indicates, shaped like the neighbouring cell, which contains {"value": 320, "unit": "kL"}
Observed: {"value": 4.9878, "unit": "kL"}
